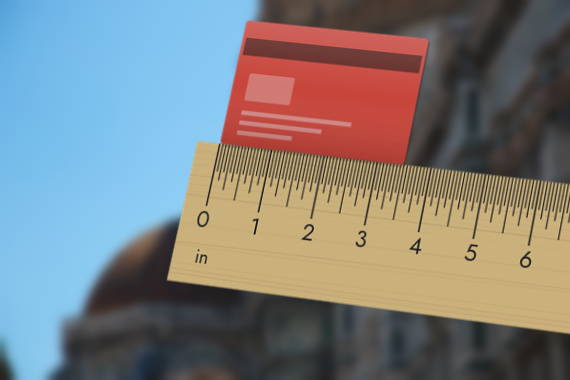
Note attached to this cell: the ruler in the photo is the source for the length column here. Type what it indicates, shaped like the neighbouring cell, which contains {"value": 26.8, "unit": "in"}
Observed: {"value": 3.5, "unit": "in"}
